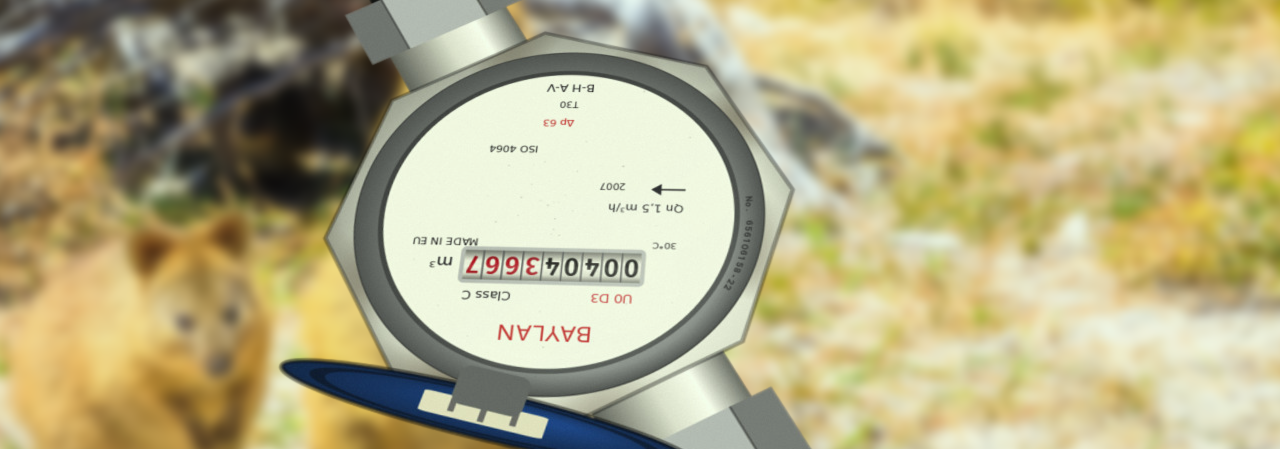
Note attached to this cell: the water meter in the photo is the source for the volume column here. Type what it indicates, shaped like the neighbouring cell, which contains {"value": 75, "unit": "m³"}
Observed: {"value": 404.3667, "unit": "m³"}
